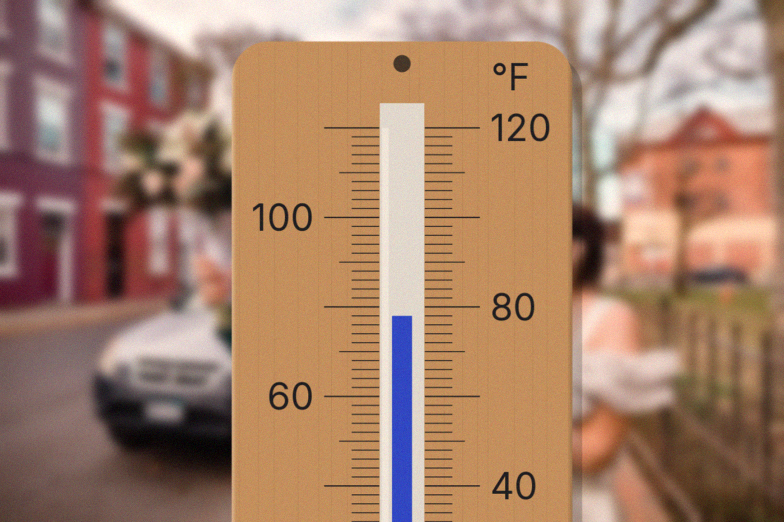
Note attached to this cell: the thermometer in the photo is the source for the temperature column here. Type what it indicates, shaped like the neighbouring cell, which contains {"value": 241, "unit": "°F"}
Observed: {"value": 78, "unit": "°F"}
